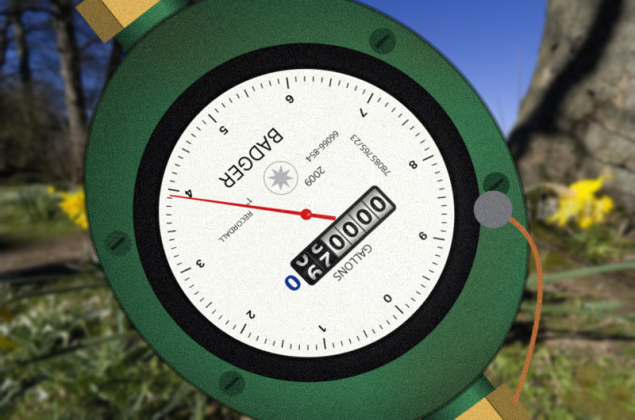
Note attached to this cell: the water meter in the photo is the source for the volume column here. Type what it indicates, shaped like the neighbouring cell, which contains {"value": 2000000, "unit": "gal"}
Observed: {"value": 293.9, "unit": "gal"}
